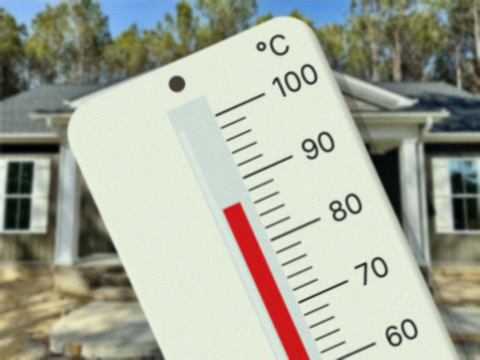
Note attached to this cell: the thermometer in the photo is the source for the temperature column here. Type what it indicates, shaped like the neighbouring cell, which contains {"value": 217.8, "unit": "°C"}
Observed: {"value": 87, "unit": "°C"}
